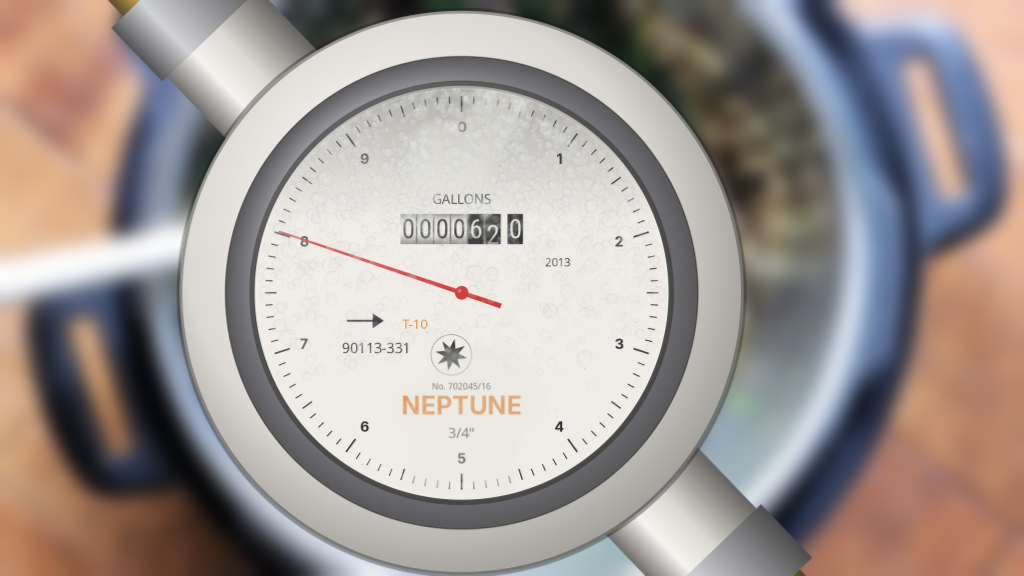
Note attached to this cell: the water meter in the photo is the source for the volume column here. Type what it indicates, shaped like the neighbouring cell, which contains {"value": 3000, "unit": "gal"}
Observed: {"value": 618.0, "unit": "gal"}
